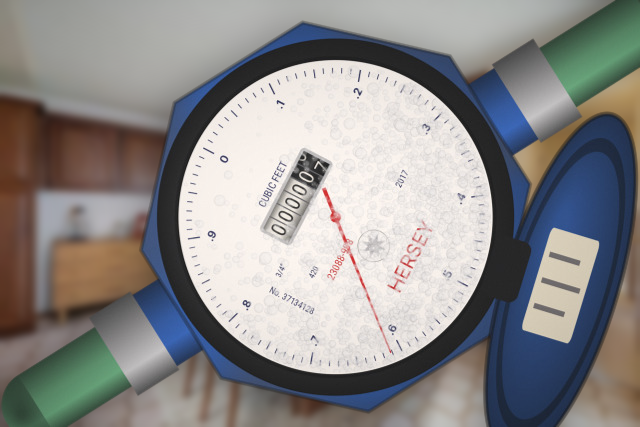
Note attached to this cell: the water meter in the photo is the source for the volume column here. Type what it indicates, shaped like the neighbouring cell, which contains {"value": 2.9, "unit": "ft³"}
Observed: {"value": 6.61, "unit": "ft³"}
